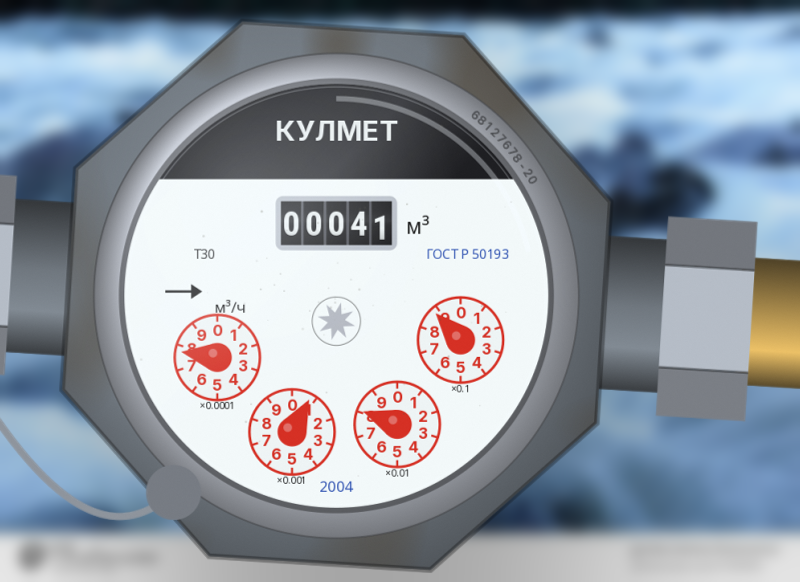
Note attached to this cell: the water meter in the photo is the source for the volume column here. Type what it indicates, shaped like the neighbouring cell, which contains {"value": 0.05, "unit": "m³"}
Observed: {"value": 40.8807, "unit": "m³"}
